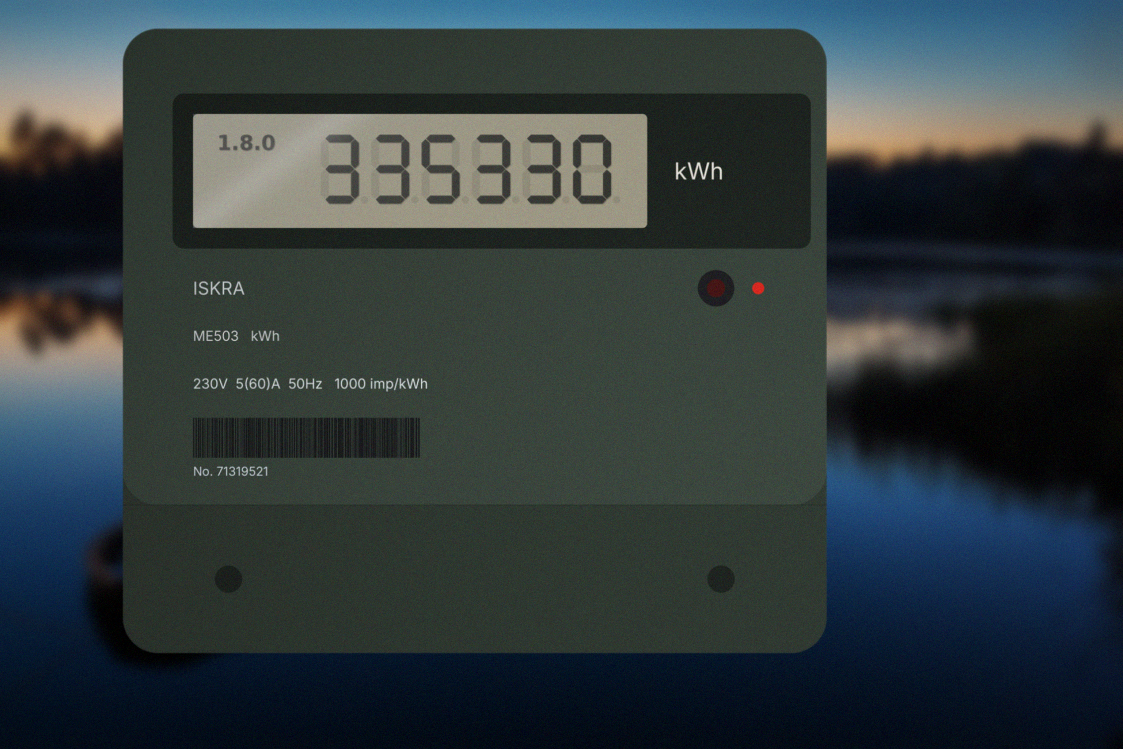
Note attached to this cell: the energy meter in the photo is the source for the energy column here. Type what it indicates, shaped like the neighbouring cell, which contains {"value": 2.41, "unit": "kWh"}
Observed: {"value": 335330, "unit": "kWh"}
